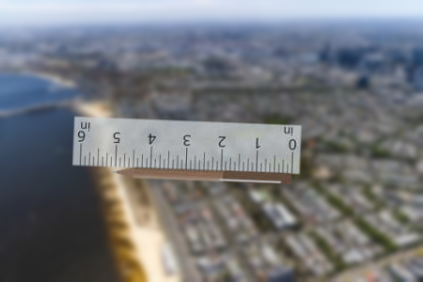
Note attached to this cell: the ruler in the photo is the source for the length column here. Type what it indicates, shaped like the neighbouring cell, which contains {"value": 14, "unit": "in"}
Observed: {"value": 5.125, "unit": "in"}
